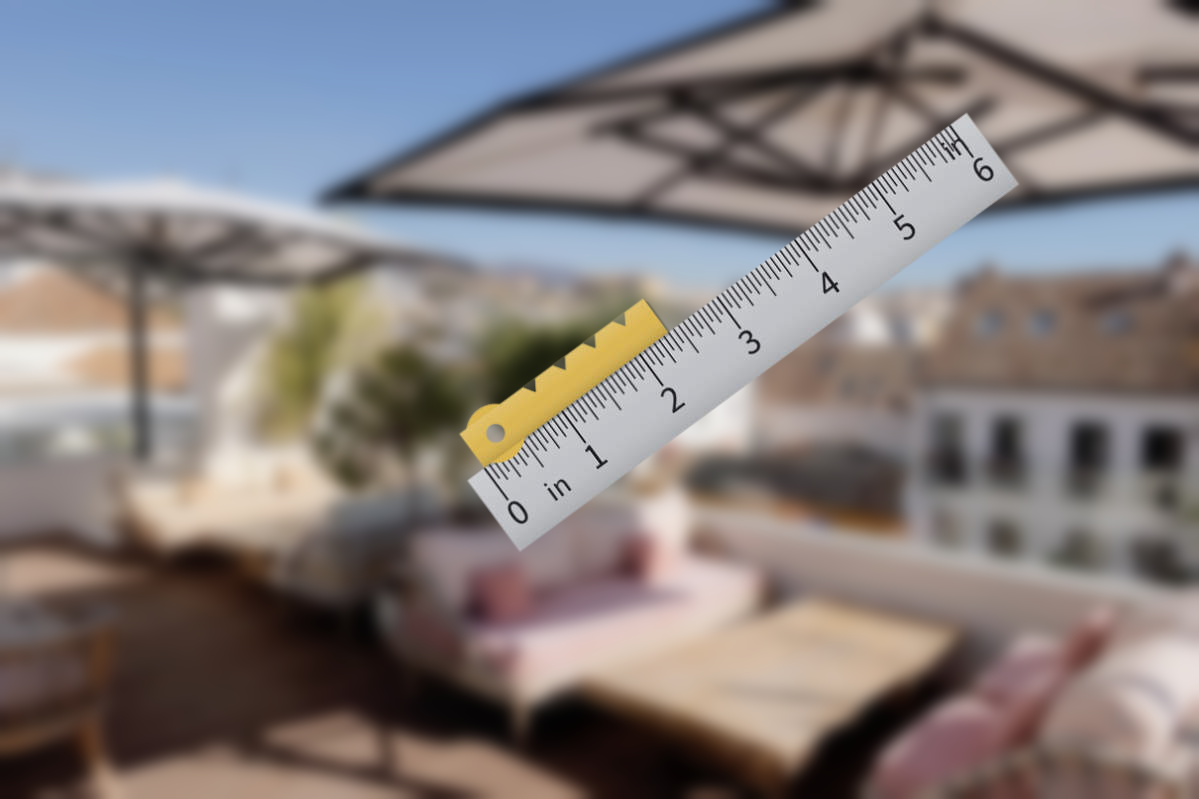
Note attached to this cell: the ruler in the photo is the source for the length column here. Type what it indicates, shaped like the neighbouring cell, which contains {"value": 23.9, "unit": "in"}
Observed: {"value": 2.375, "unit": "in"}
